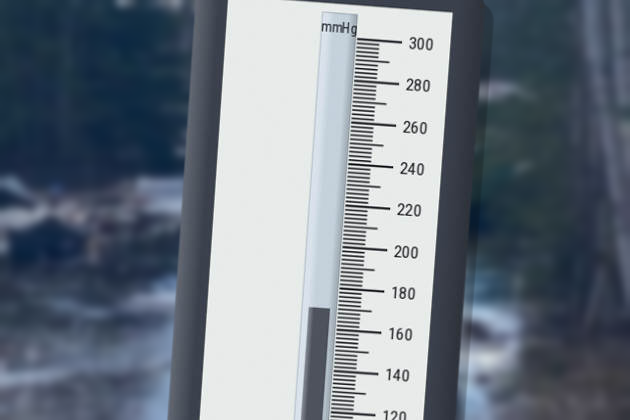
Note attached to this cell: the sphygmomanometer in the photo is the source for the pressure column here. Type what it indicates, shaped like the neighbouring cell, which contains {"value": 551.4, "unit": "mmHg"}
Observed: {"value": 170, "unit": "mmHg"}
